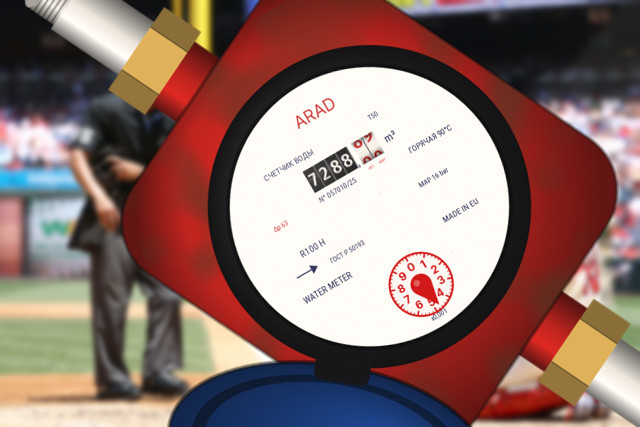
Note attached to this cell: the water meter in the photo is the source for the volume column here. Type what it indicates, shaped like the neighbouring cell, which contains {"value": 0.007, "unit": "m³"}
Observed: {"value": 7288.894, "unit": "m³"}
